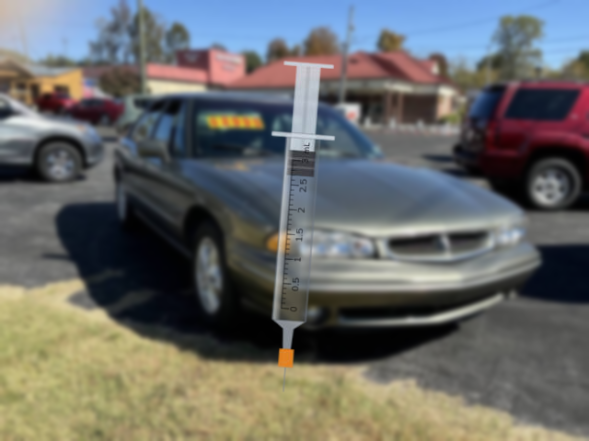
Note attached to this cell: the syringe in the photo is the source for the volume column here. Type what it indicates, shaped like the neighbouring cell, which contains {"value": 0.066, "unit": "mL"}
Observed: {"value": 2.7, "unit": "mL"}
